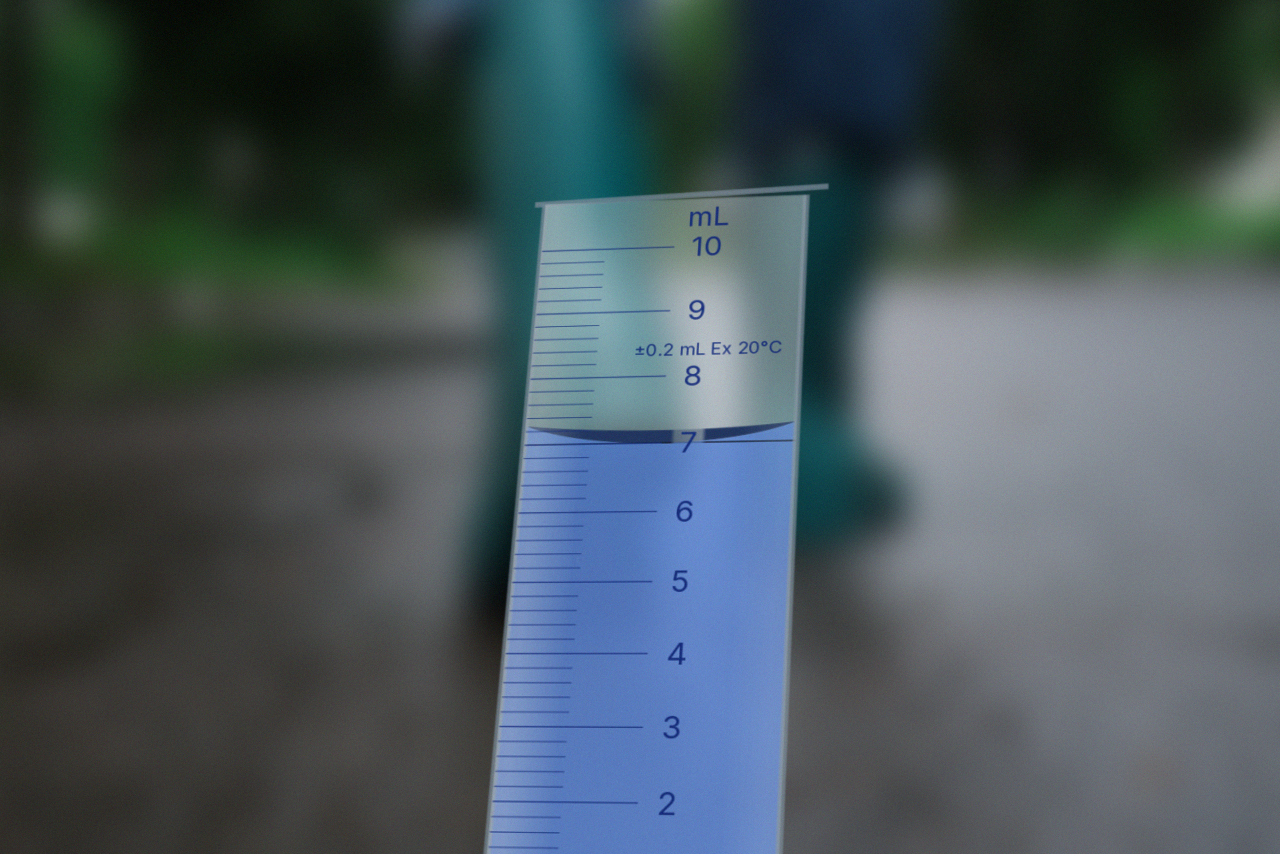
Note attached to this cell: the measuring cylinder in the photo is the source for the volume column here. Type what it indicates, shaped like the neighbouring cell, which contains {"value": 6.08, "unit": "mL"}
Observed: {"value": 7, "unit": "mL"}
